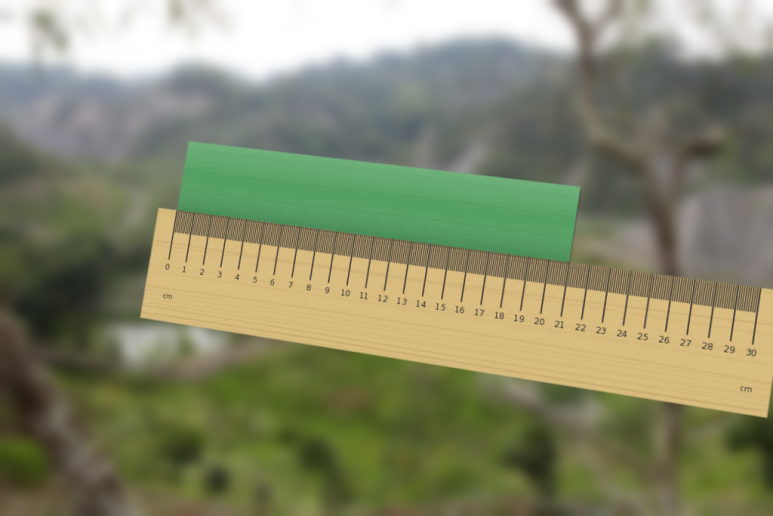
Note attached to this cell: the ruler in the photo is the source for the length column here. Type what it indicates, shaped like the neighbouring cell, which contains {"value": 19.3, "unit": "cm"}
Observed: {"value": 21, "unit": "cm"}
